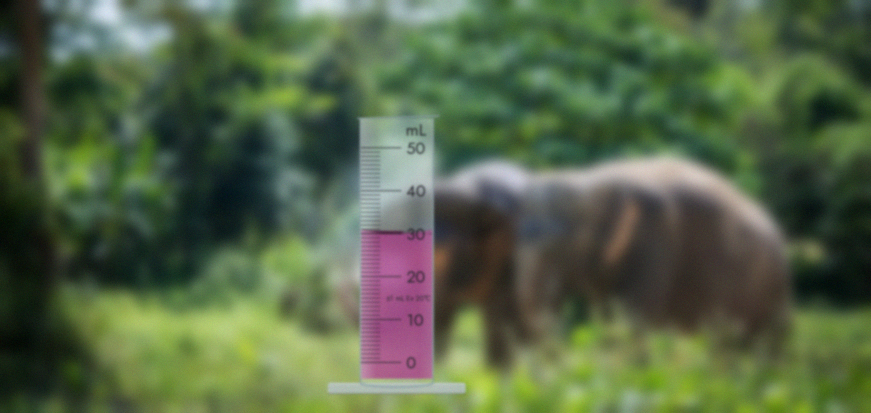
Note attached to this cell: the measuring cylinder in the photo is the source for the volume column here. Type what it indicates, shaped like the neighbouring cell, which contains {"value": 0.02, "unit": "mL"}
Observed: {"value": 30, "unit": "mL"}
